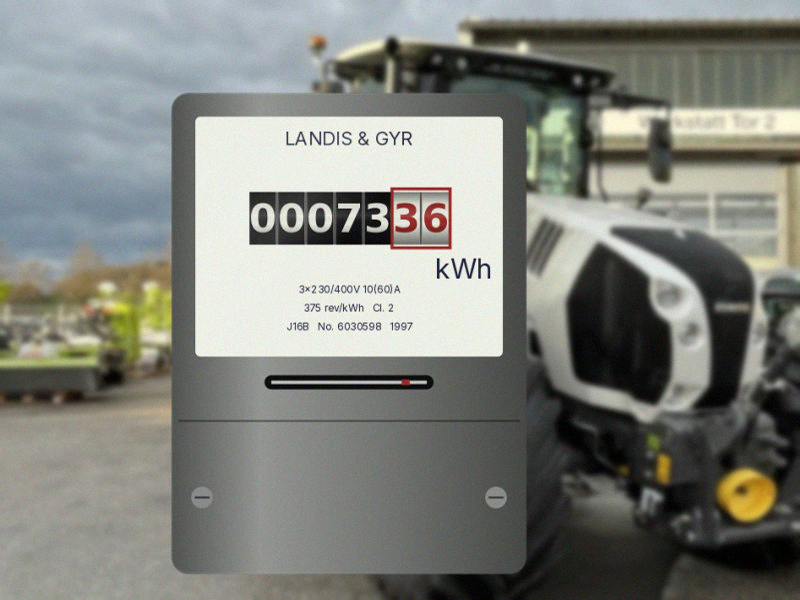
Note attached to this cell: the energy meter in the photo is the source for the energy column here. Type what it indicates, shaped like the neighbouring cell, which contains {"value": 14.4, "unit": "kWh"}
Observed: {"value": 73.36, "unit": "kWh"}
